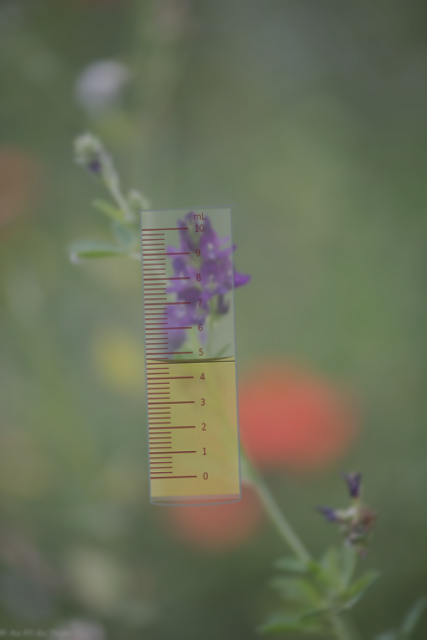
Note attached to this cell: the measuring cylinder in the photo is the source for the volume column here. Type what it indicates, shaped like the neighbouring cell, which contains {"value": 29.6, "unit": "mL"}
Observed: {"value": 4.6, "unit": "mL"}
